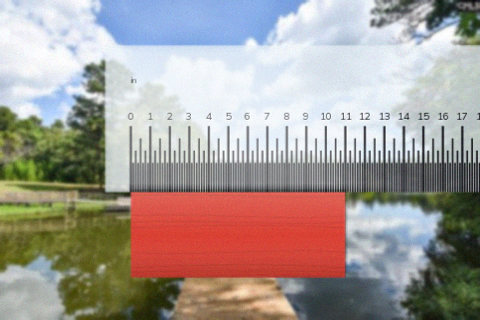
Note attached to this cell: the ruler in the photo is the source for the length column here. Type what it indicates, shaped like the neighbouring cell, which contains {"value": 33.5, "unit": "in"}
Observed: {"value": 11, "unit": "in"}
